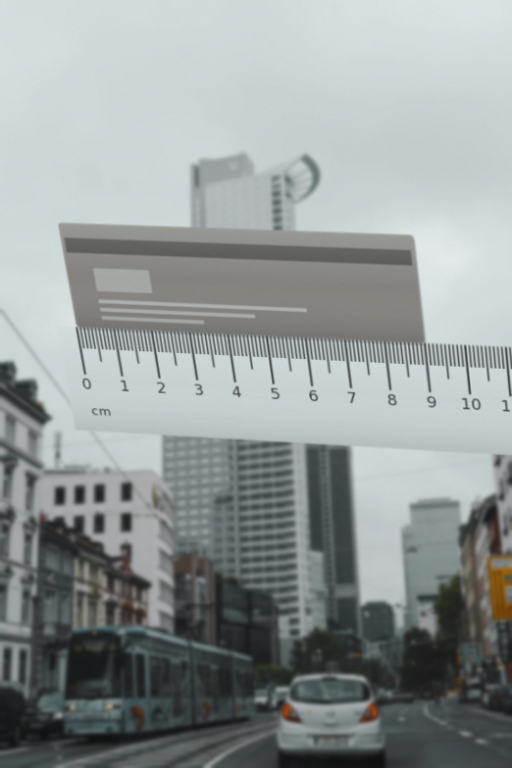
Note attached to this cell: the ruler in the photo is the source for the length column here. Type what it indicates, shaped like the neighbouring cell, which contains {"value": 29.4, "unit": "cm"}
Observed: {"value": 9, "unit": "cm"}
